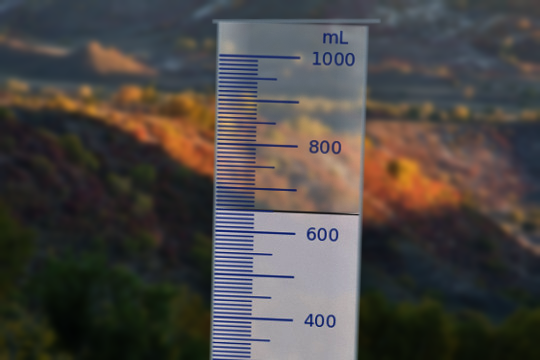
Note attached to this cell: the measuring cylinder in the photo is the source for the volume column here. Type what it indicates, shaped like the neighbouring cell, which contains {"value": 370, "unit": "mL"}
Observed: {"value": 650, "unit": "mL"}
